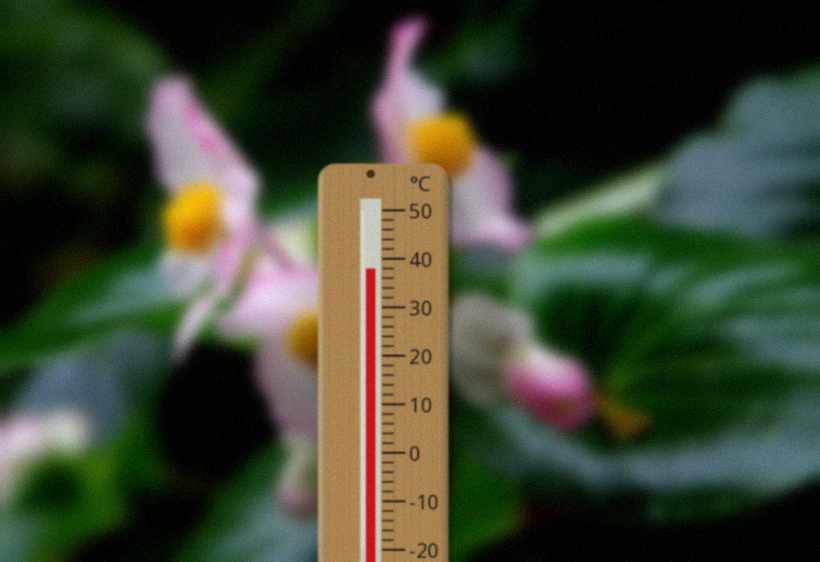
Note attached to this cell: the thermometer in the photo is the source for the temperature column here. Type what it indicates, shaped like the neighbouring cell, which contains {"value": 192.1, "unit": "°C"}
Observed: {"value": 38, "unit": "°C"}
